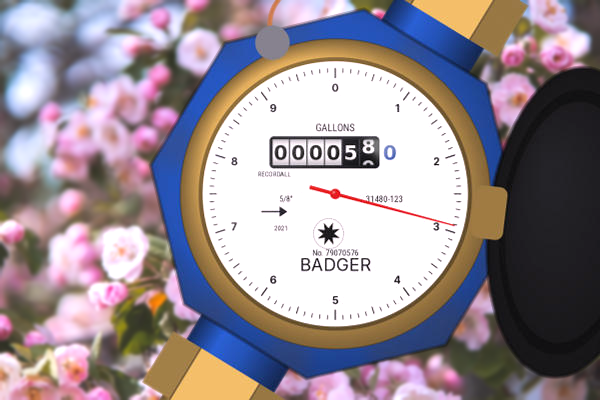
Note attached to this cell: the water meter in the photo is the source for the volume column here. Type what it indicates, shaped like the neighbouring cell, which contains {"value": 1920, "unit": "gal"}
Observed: {"value": 582.9, "unit": "gal"}
